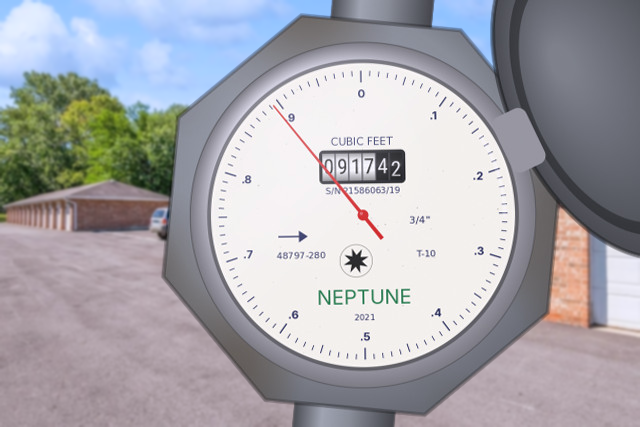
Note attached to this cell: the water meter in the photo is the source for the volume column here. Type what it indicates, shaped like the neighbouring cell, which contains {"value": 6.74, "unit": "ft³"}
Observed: {"value": 91741.89, "unit": "ft³"}
